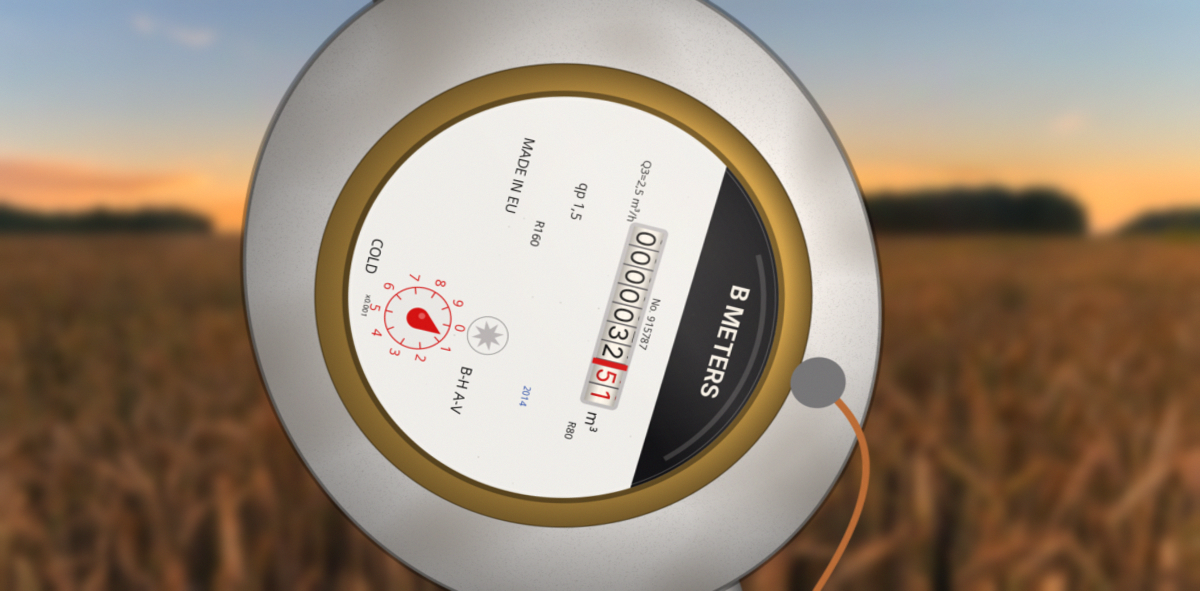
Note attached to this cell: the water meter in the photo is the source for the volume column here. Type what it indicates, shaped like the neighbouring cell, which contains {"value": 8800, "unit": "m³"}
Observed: {"value": 32.510, "unit": "m³"}
